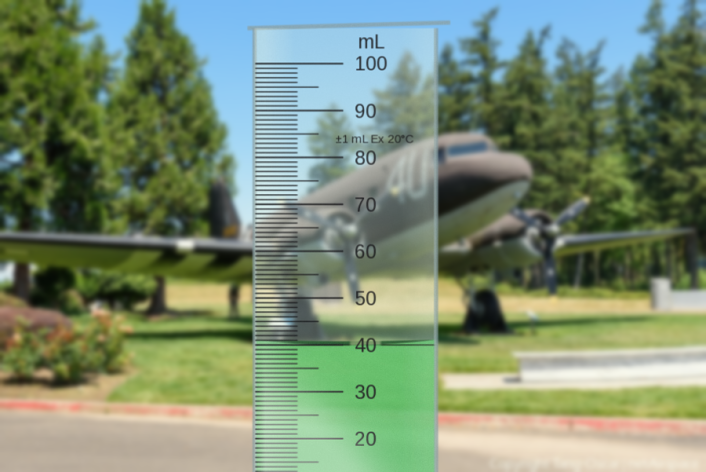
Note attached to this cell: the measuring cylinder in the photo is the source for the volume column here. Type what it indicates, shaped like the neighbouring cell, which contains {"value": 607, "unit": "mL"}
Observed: {"value": 40, "unit": "mL"}
